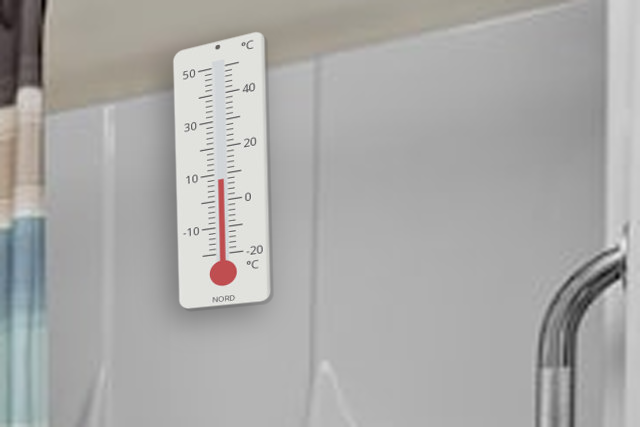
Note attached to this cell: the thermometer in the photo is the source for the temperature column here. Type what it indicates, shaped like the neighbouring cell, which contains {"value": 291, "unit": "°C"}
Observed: {"value": 8, "unit": "°C"}
